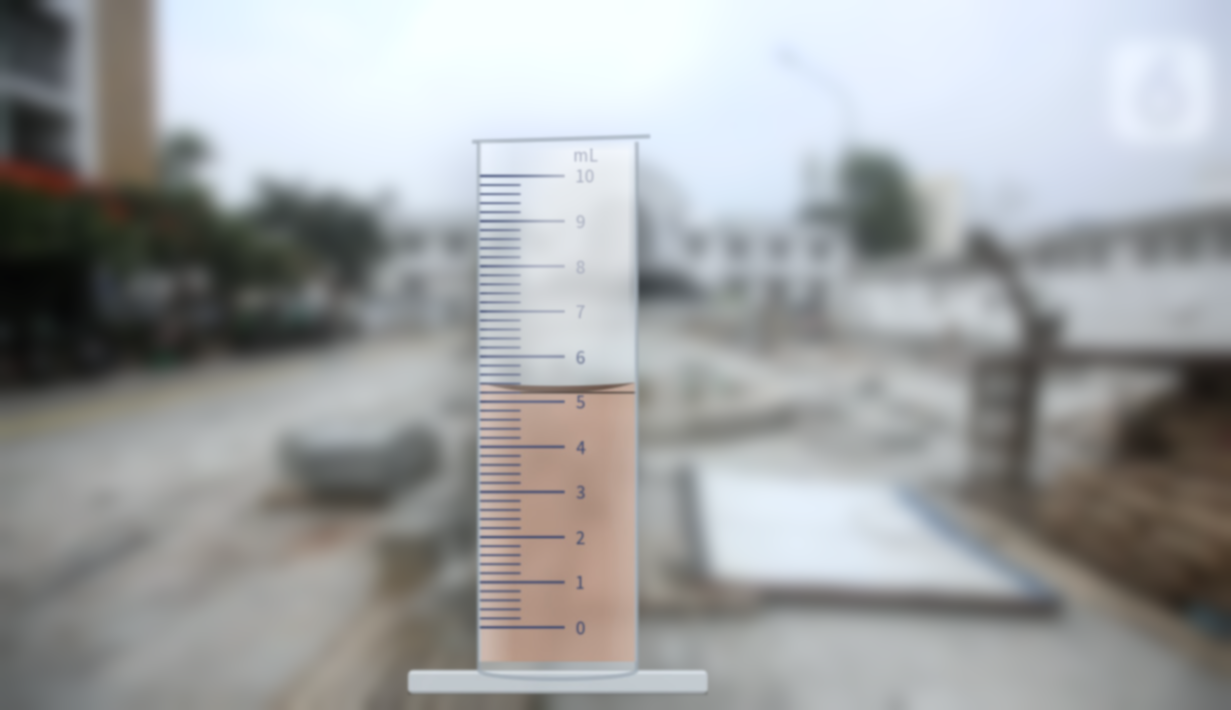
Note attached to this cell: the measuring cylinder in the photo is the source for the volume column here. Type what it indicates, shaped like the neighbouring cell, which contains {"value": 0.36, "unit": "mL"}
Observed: {"value": 5.2, "unit": "mL"}
